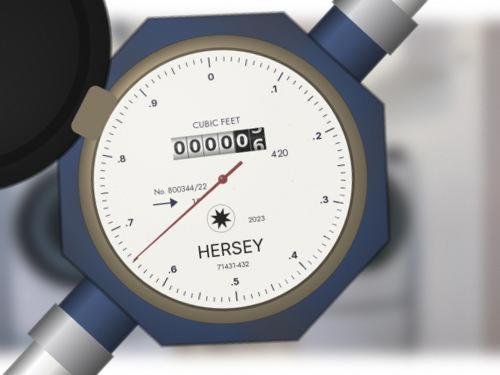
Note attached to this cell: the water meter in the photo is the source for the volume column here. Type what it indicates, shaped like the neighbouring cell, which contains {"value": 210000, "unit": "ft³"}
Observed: {"value": 5.65, "unit": "ft³"}
